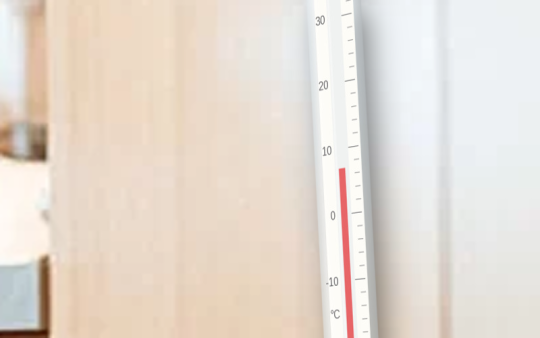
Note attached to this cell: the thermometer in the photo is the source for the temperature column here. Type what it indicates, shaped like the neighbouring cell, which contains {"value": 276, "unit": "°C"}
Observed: {"value": 7, "unit": "°C"}
